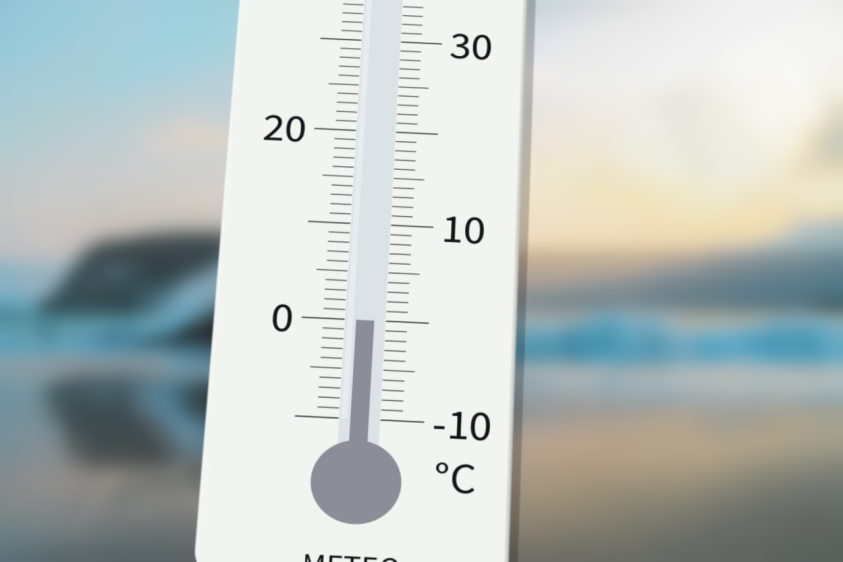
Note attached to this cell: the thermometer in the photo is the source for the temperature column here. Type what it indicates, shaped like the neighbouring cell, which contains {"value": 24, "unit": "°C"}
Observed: {"value": 0, "unit": "°C"}
